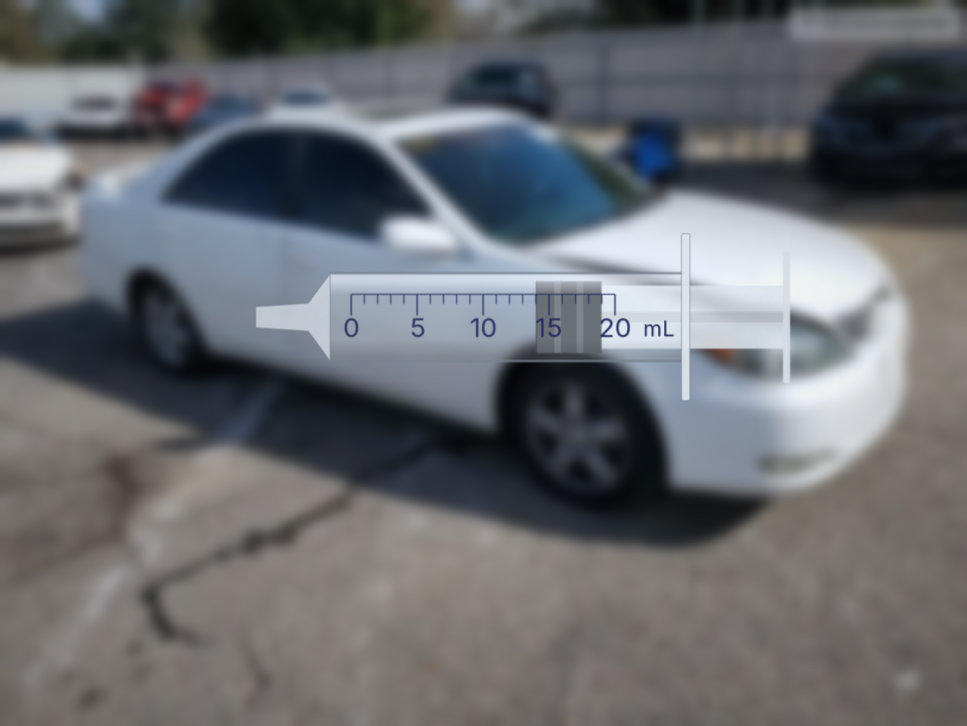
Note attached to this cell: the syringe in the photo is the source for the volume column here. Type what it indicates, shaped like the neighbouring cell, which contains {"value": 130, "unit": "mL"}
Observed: {"value": 14, "unit": "mL"}
